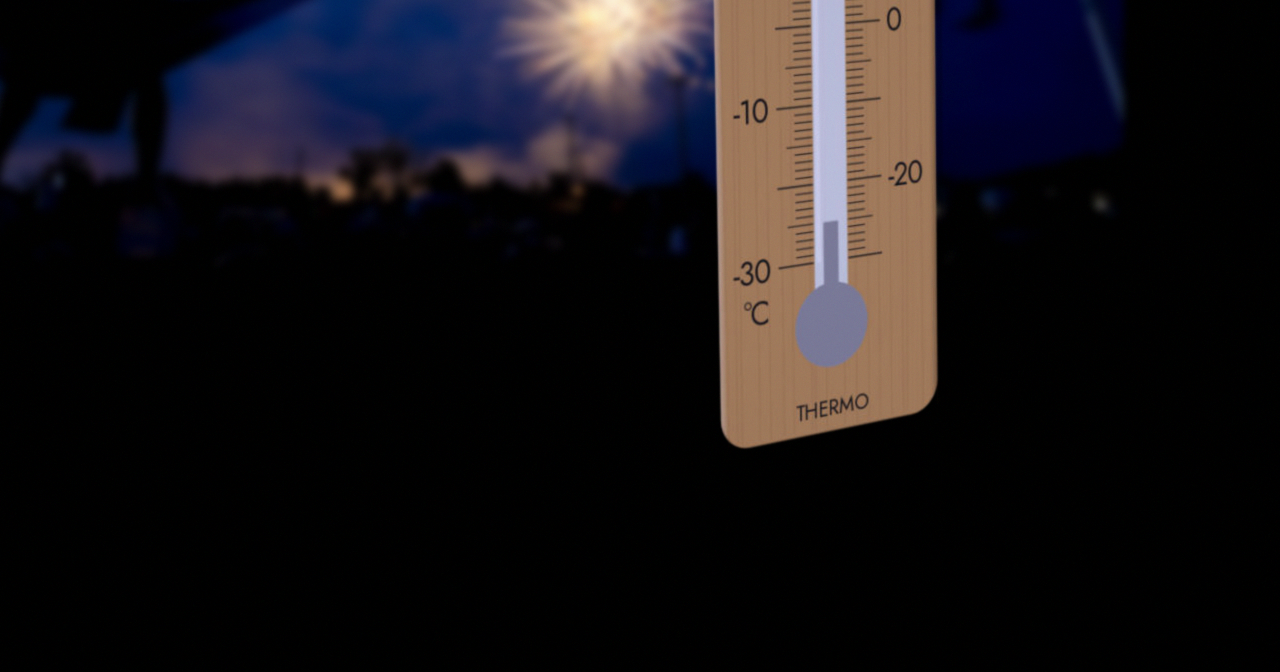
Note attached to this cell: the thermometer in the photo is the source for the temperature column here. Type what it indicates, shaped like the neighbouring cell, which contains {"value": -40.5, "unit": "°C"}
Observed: {"value": -25, "unit": "°C"}
